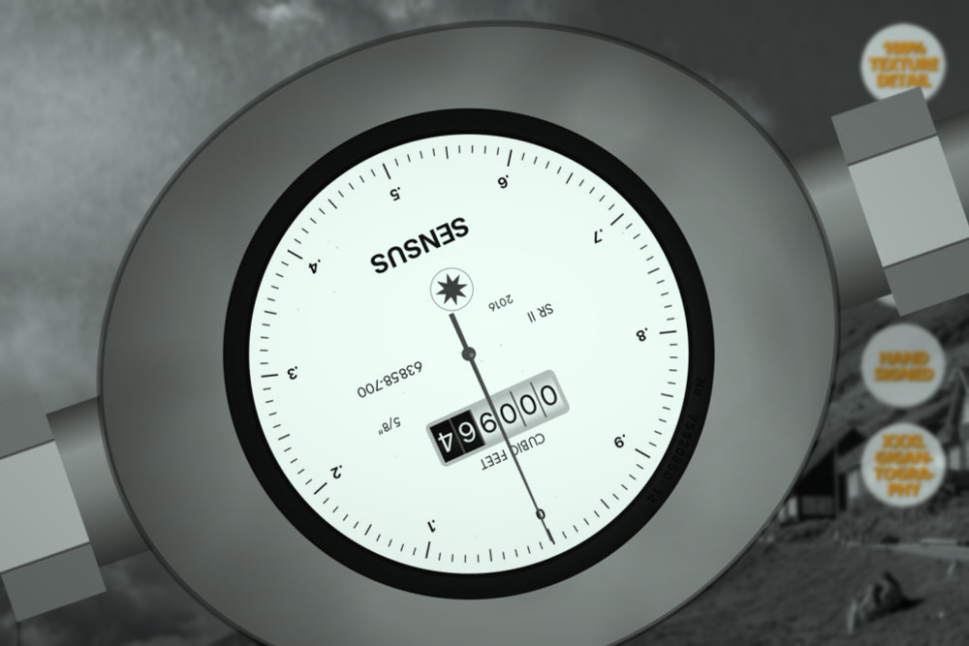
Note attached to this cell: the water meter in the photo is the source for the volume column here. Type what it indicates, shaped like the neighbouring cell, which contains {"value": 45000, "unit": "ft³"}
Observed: {"value": 964.00, "unit": "ft³"}
